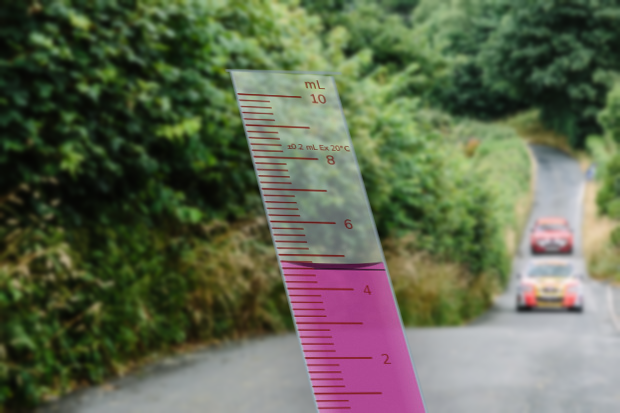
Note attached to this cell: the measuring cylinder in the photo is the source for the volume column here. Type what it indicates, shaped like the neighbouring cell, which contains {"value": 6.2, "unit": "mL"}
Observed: {"value": 4.6, "unit": "mL"}
